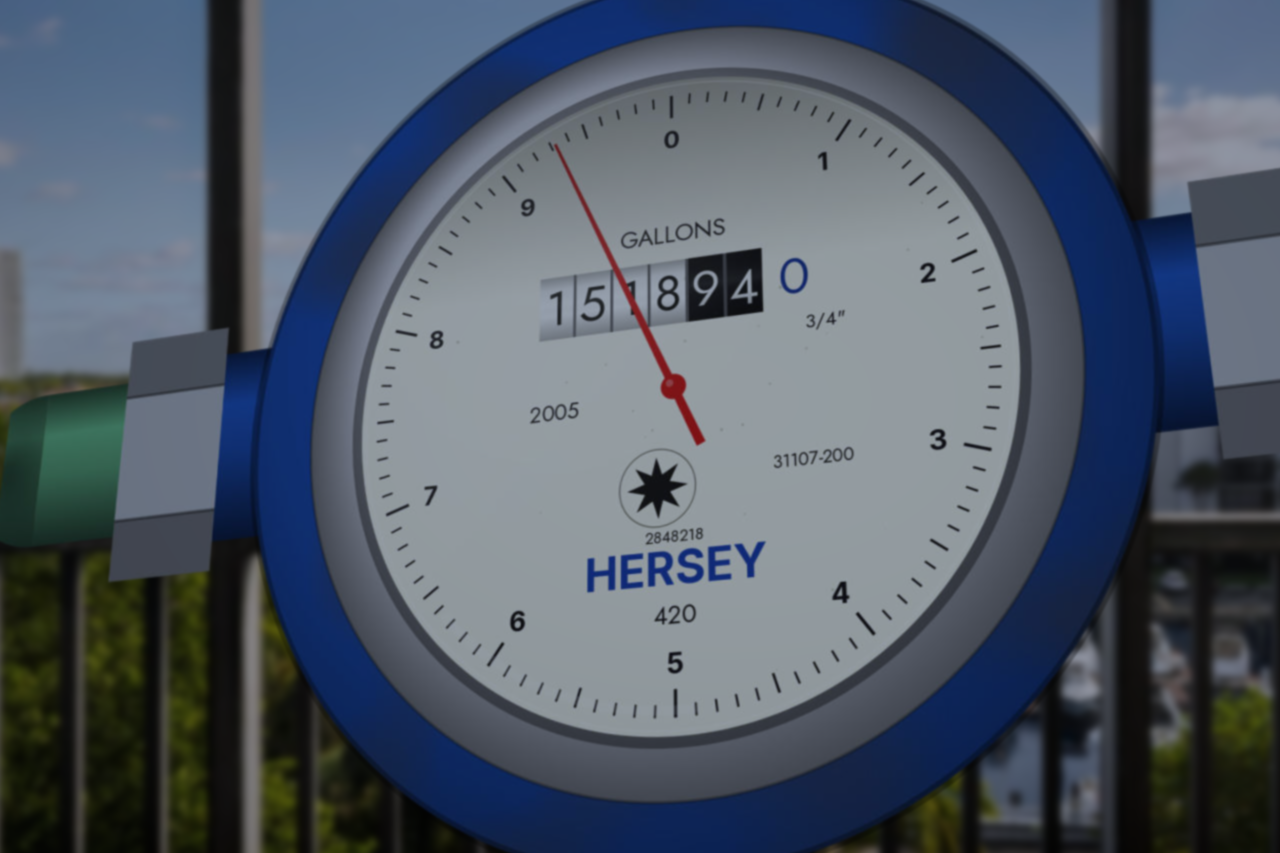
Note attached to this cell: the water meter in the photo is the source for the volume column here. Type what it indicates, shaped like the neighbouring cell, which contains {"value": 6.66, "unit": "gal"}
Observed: {"value": 1518939.3, "unit": "gal"}
